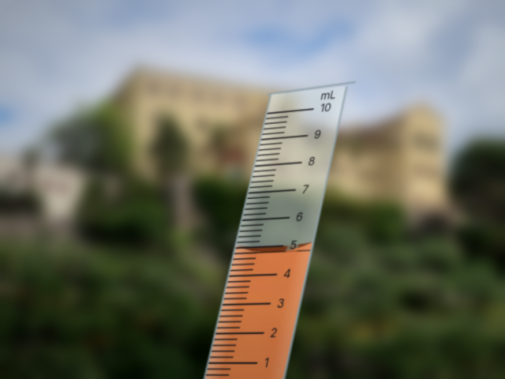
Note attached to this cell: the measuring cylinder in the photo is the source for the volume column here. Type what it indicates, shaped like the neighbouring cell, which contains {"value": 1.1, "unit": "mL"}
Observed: {"value": 4.8, "unit": "mL"}
